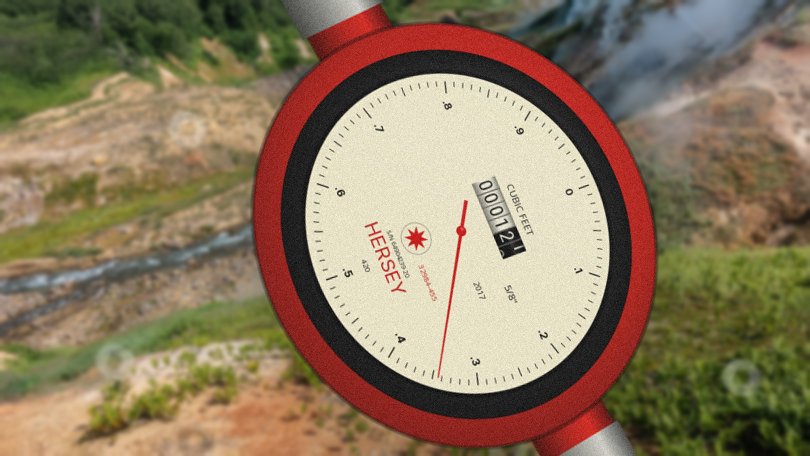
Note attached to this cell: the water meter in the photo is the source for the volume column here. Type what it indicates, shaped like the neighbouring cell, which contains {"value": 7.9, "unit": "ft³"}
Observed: {"value": 121.34, "unit": "ft³"}
